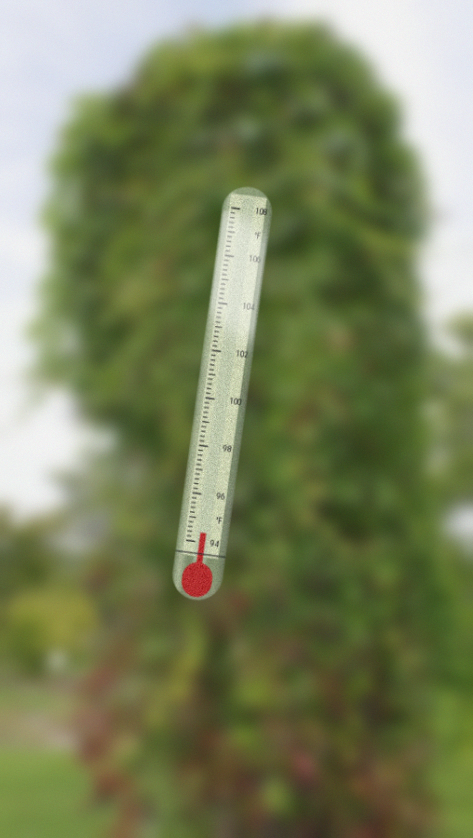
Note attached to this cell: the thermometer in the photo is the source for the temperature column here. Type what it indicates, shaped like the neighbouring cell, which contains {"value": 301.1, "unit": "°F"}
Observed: {"value": 94.4, "unit": "°F"}
